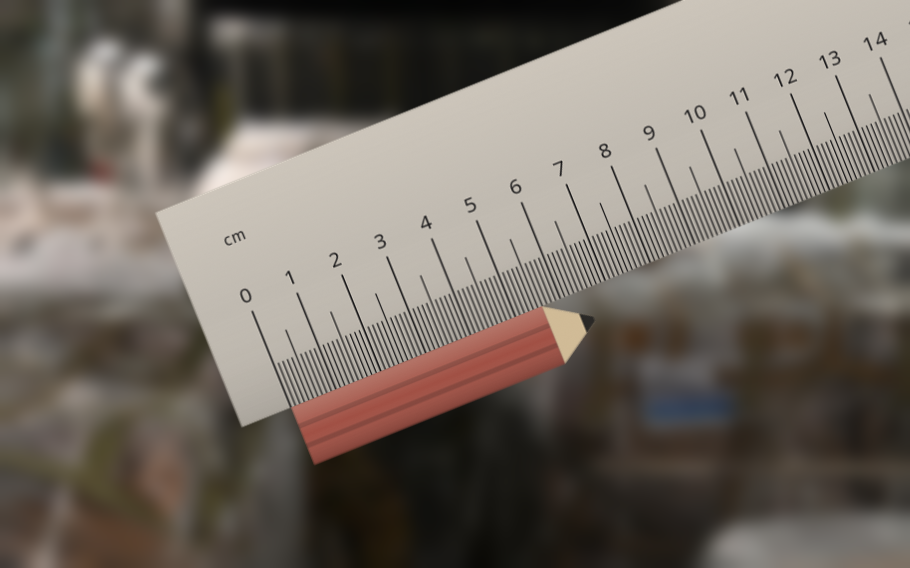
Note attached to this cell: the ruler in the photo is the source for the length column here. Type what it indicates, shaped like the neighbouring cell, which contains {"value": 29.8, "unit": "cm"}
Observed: {"value": 6.5, "unit": "cm"}
